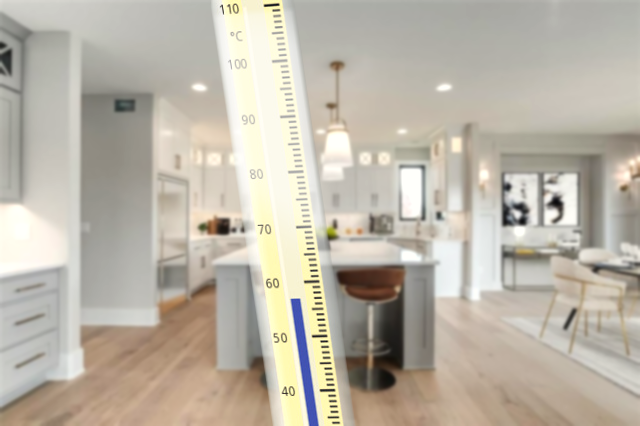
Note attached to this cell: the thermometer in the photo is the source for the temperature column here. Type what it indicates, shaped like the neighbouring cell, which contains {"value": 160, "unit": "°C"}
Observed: {"value": 57, "unit": "°C"}
